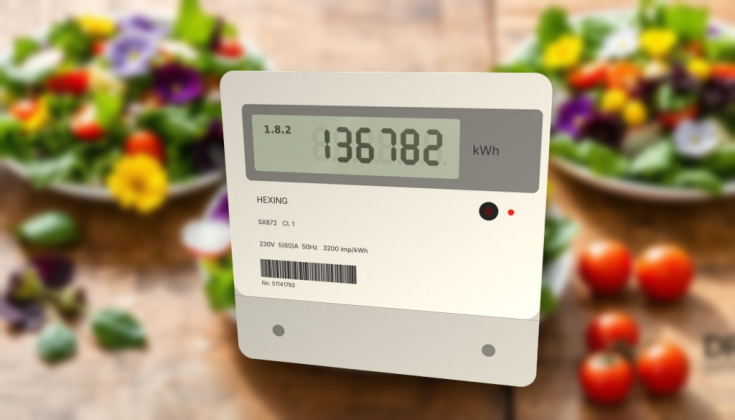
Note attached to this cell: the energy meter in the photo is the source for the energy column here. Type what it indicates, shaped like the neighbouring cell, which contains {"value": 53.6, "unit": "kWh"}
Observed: {"value": 136782, "unit": "kWh"}
